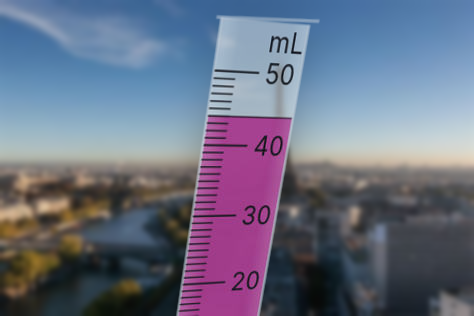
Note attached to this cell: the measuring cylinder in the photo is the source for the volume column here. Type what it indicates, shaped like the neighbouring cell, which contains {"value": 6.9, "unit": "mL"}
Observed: {"value": 44, "unit": "mL"}
